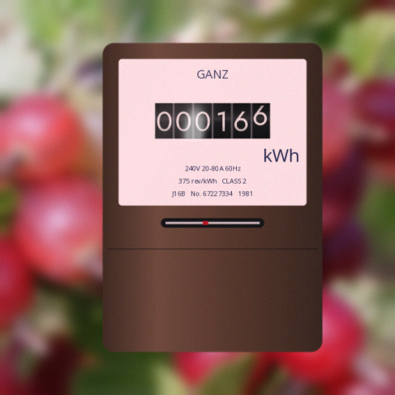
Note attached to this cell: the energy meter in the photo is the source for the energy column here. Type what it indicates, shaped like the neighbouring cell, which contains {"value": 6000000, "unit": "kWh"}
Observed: {"value": 166, "unit": "kWh"}
